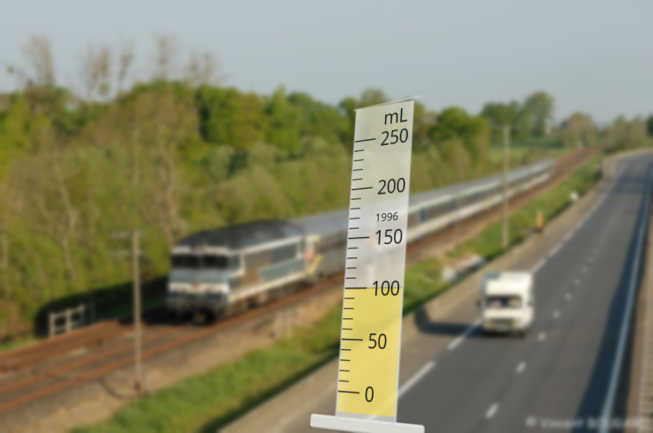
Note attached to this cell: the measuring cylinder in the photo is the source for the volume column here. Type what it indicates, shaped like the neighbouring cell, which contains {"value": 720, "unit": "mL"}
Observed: {"value": 100, "unit": "mL"}
